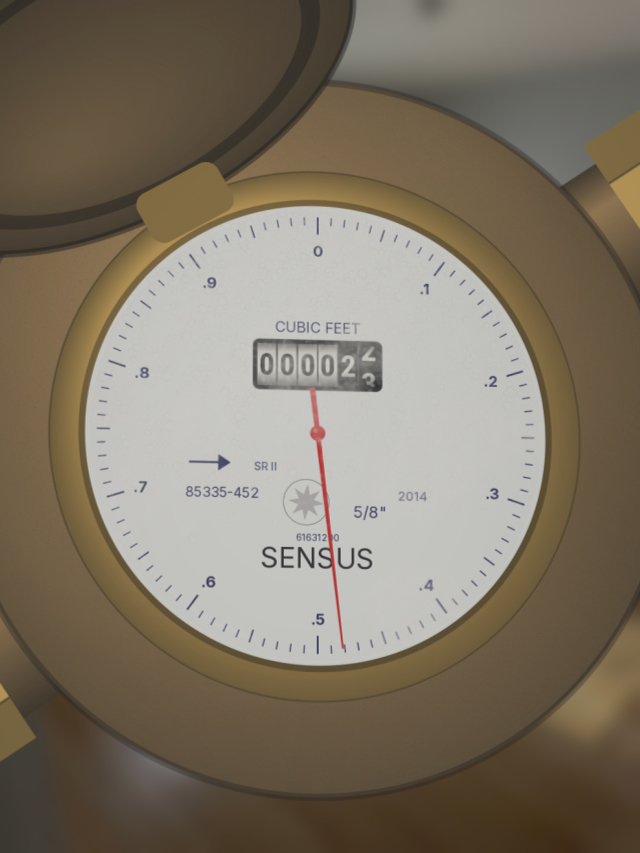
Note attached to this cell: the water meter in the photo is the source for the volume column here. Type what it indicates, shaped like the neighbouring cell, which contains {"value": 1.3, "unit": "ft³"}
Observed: {"value": 22.48, "unit": "ft³"}
